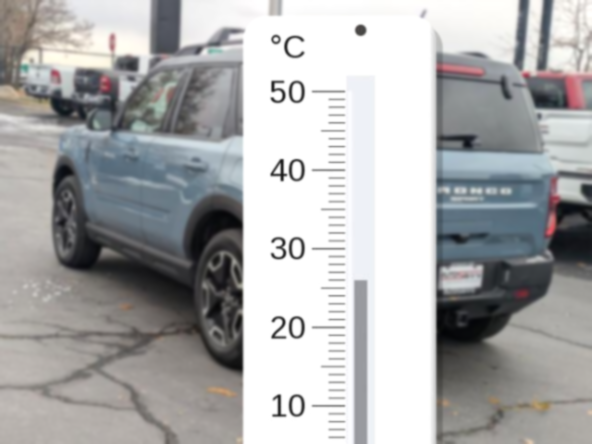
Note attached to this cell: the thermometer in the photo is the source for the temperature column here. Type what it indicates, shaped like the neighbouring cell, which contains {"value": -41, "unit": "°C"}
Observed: {"value": 26, "unit": "°C"}
